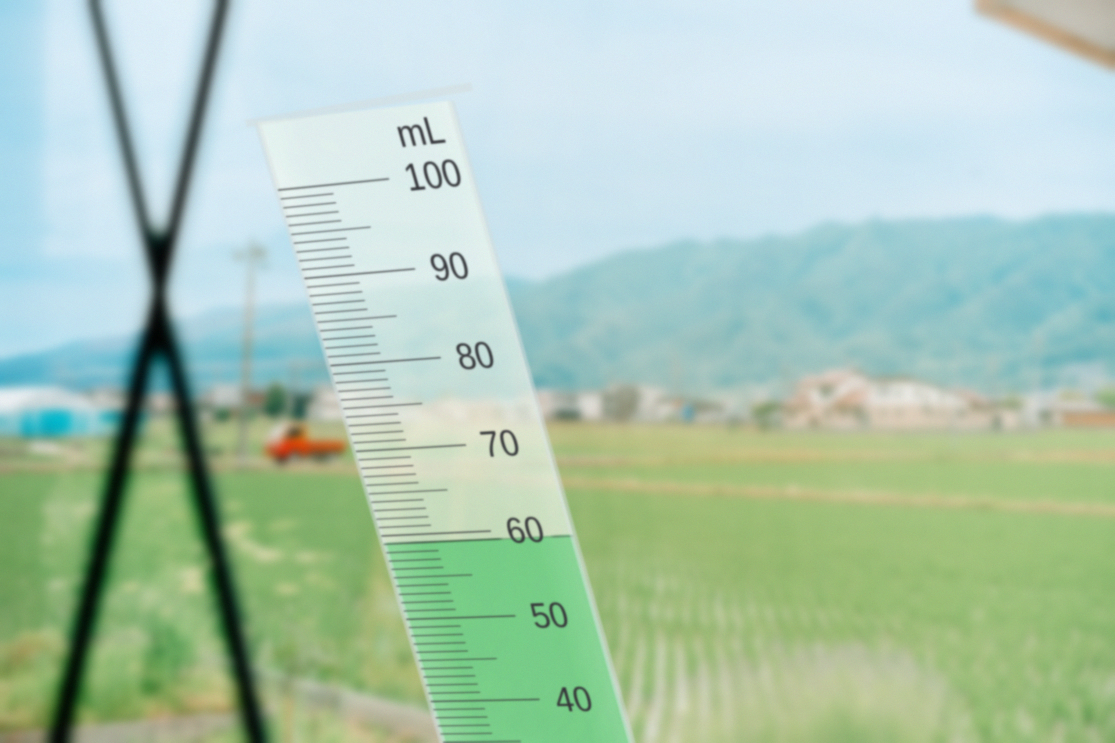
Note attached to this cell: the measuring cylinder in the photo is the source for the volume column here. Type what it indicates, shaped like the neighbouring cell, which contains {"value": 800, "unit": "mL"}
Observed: {"value": 59, "unit": "mL"}
